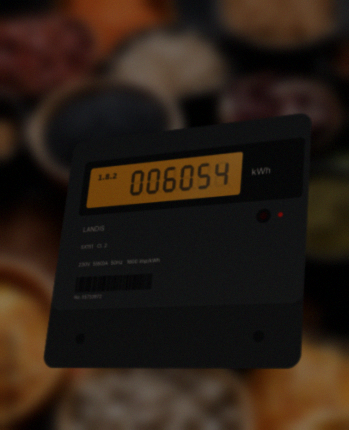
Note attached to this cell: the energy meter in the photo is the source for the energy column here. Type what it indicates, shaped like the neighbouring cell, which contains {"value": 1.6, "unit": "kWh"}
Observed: {"value": 6054, "unit": "kWh"}
